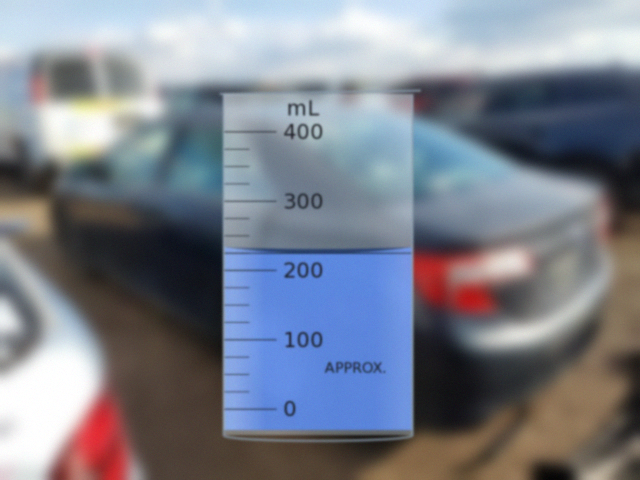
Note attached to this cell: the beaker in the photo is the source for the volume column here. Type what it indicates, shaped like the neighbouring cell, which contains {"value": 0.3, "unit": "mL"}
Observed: {"value": 225, "unit": "mL"}
